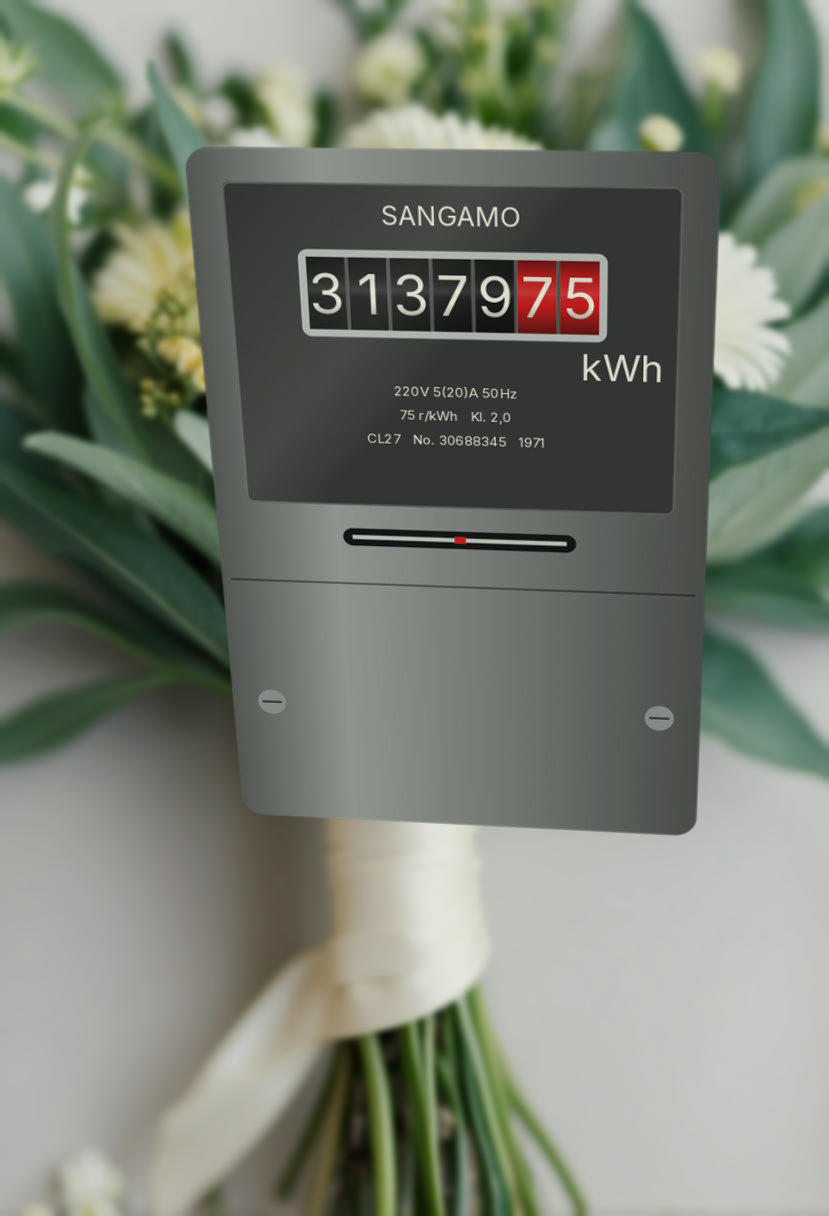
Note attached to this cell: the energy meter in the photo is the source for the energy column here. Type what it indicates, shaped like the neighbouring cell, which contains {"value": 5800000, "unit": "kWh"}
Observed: {"value": 31379.75, "unit": "kWh"}
